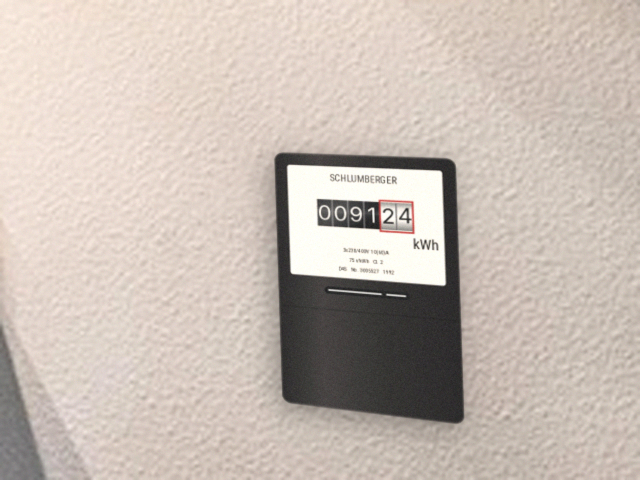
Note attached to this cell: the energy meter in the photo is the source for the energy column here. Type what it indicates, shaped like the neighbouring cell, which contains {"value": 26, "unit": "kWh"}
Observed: {"value": 91.24, "unit": "kWh"}
